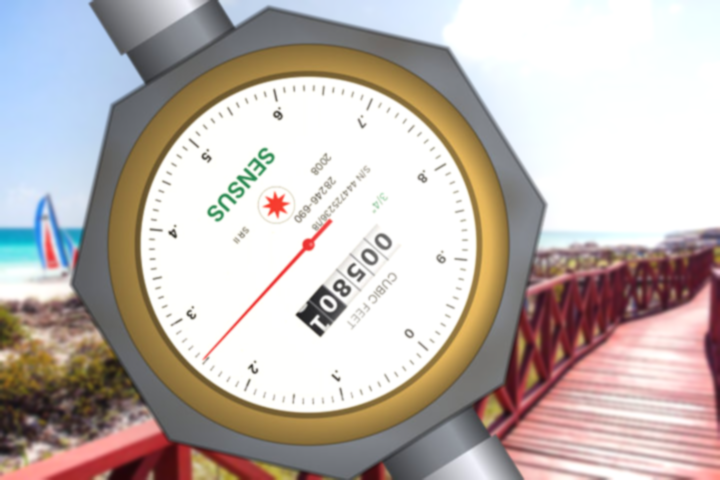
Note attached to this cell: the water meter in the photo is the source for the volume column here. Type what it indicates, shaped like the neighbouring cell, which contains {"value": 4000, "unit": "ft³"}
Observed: {"value": 5801.25, "unit": "ft³"}
